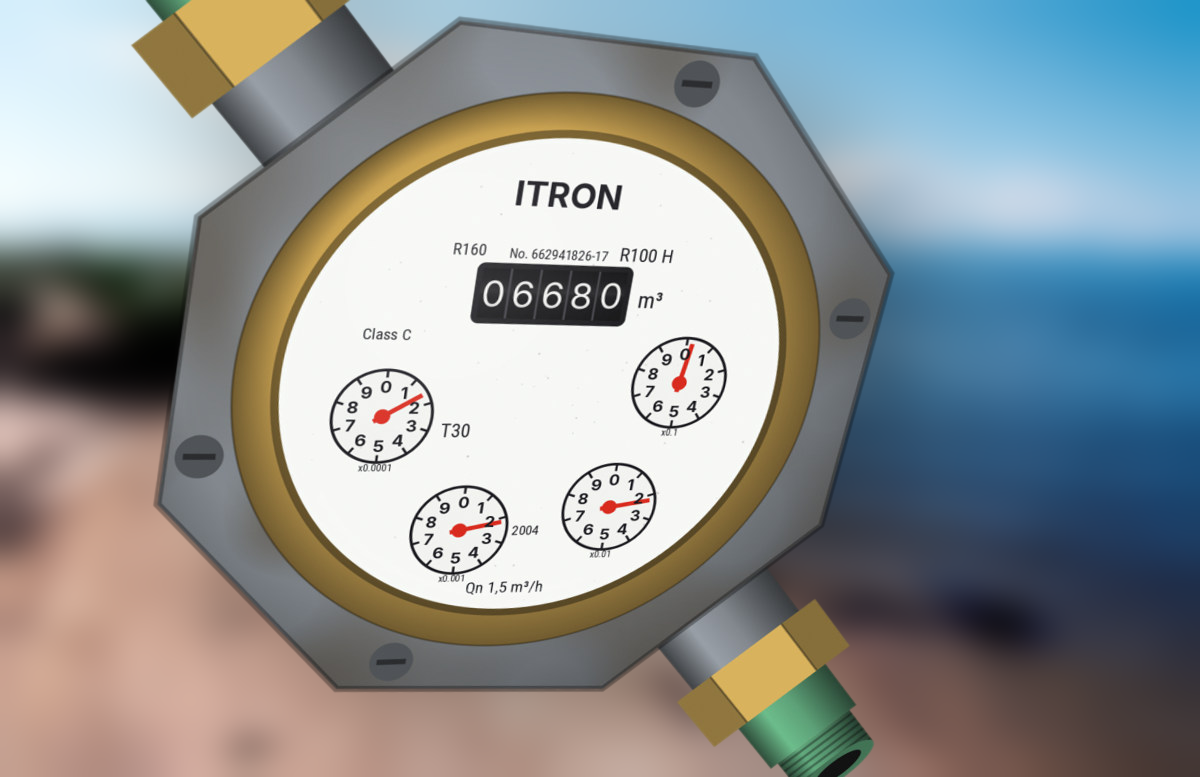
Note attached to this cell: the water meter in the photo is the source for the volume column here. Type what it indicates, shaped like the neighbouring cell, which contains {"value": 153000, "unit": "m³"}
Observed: {"value": 6680.0221, "unit": "m³"}
